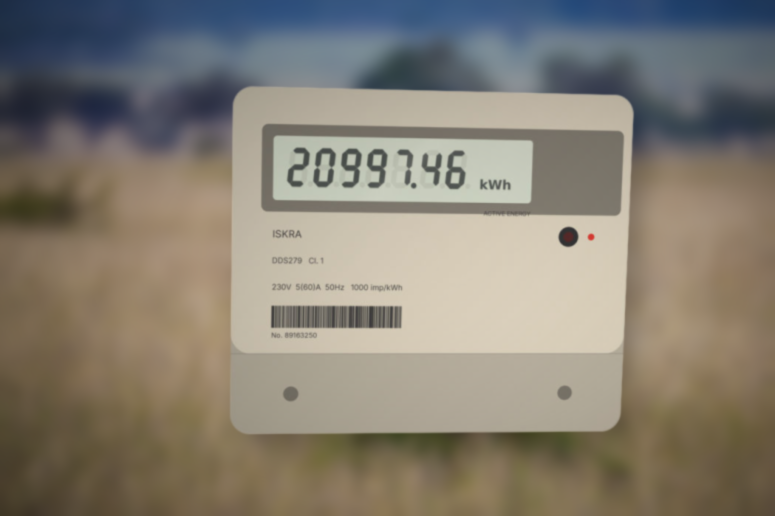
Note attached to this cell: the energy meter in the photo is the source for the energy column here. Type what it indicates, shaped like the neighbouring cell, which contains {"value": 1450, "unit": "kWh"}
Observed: {"value": 20997.46, "unit": "kWh"}
